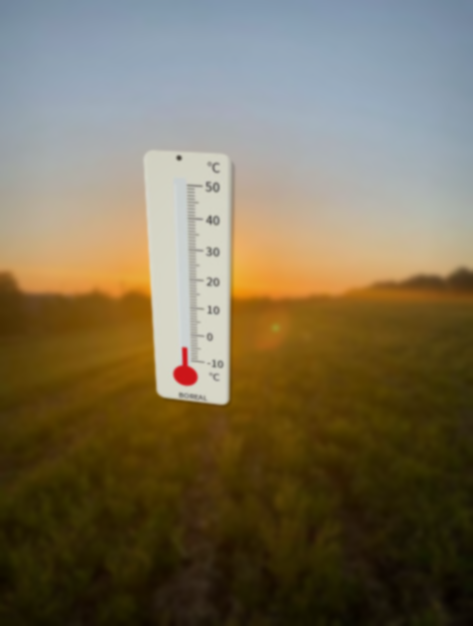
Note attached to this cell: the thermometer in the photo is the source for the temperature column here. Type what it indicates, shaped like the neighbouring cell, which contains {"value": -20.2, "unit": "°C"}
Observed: {"value": -5, "unit": "°C"}
